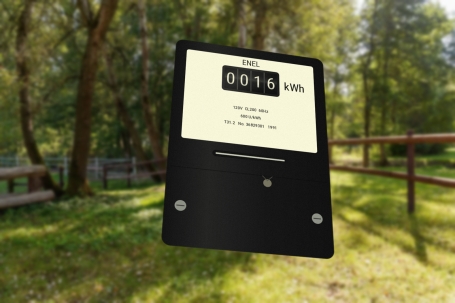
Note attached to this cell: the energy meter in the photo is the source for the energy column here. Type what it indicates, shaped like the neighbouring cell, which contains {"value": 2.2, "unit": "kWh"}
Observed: {"value": 16, "unit": "kWh"}
